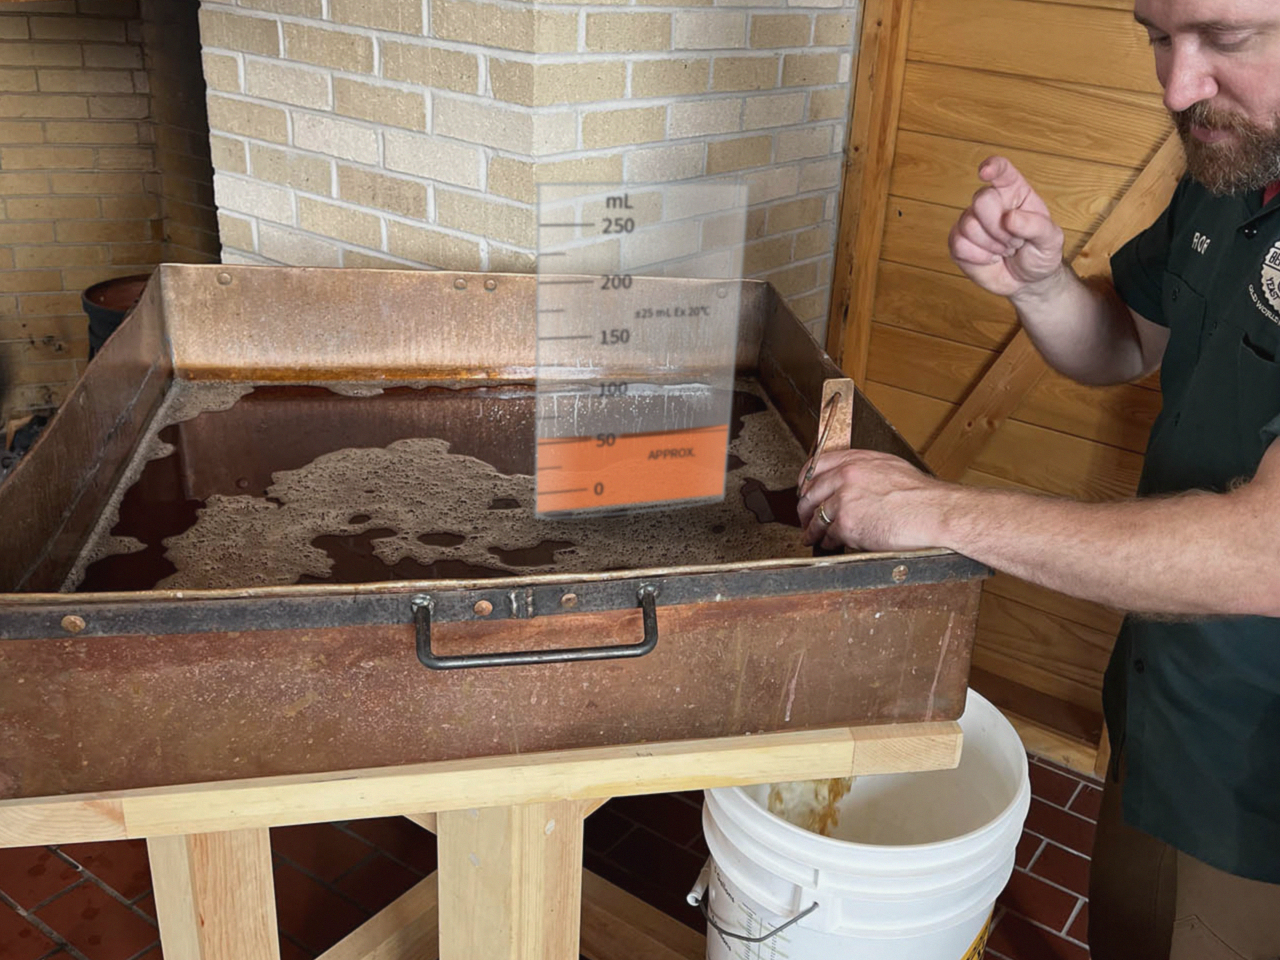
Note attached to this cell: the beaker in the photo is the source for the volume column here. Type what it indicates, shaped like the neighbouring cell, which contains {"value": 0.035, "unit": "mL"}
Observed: {"value": 50, "unit": "mL"}
